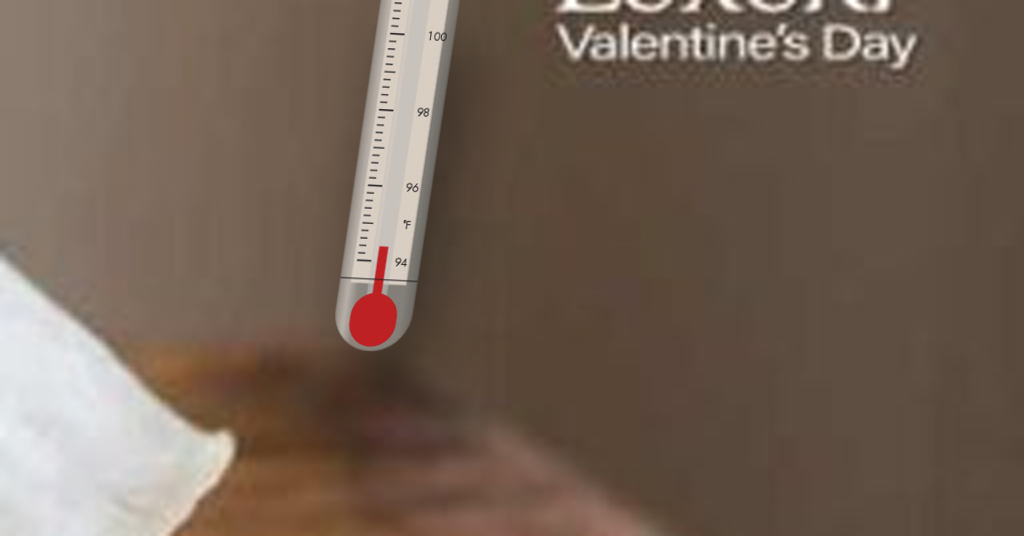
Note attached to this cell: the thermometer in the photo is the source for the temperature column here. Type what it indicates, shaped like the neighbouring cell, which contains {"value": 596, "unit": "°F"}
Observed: {"value": 94.4, "unit": "°F"}
